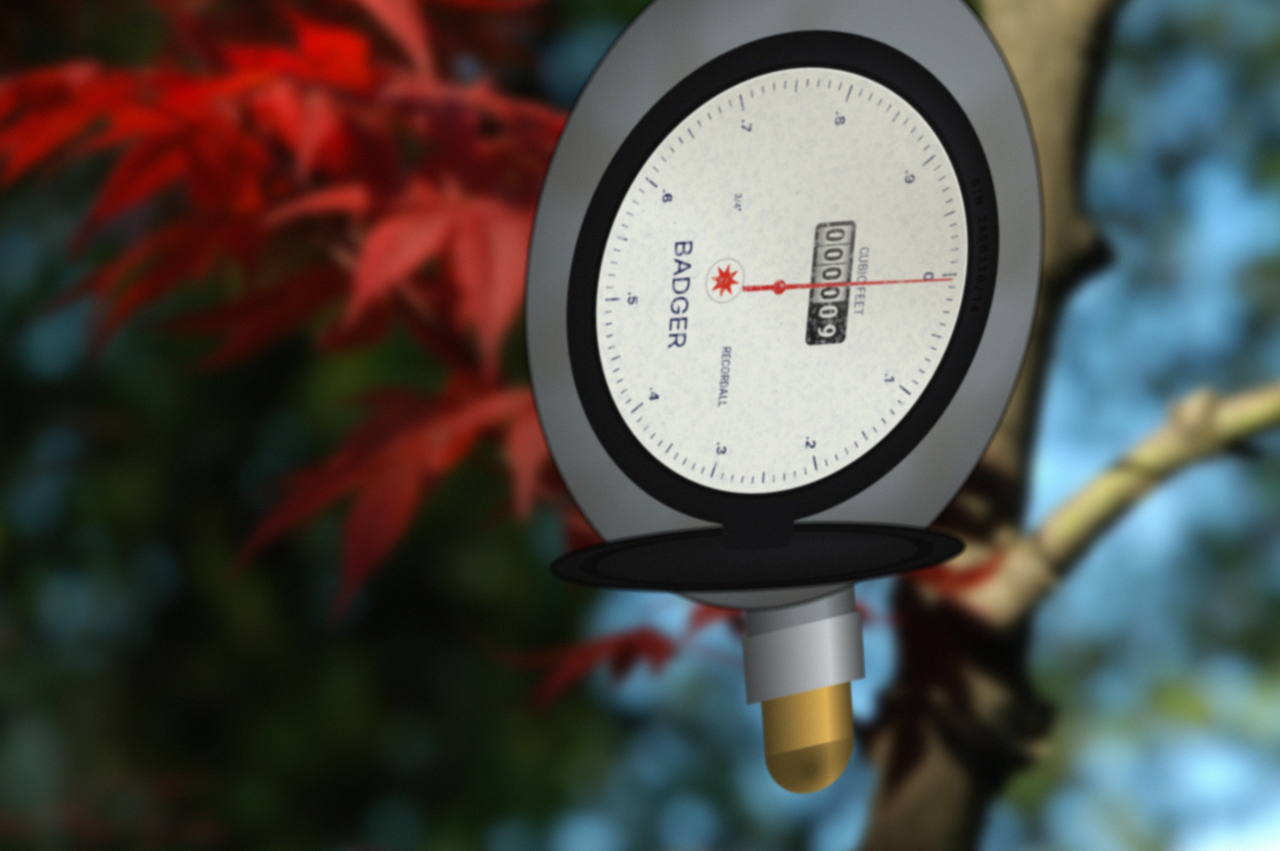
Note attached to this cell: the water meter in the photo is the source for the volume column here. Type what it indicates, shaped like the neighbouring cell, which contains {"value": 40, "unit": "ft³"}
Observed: {"value": 9.00, "unit": "ft³"}
